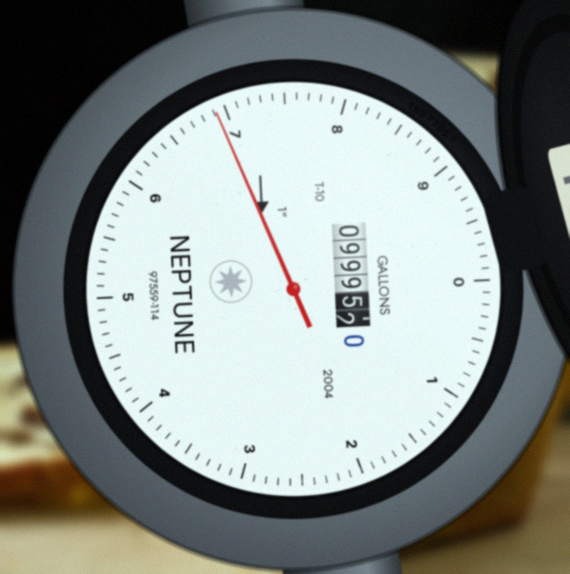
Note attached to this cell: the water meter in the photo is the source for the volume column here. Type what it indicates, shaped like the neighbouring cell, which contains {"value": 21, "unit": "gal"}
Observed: {"value": 999516.9, "unit": "gal"}
